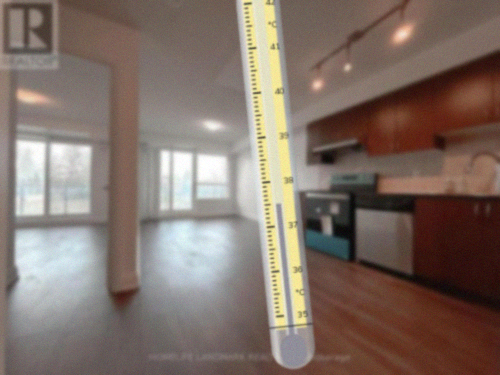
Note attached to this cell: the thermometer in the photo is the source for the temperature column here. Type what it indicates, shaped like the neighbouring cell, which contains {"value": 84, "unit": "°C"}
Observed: {"value": 37.5, "unit": "°C"}
